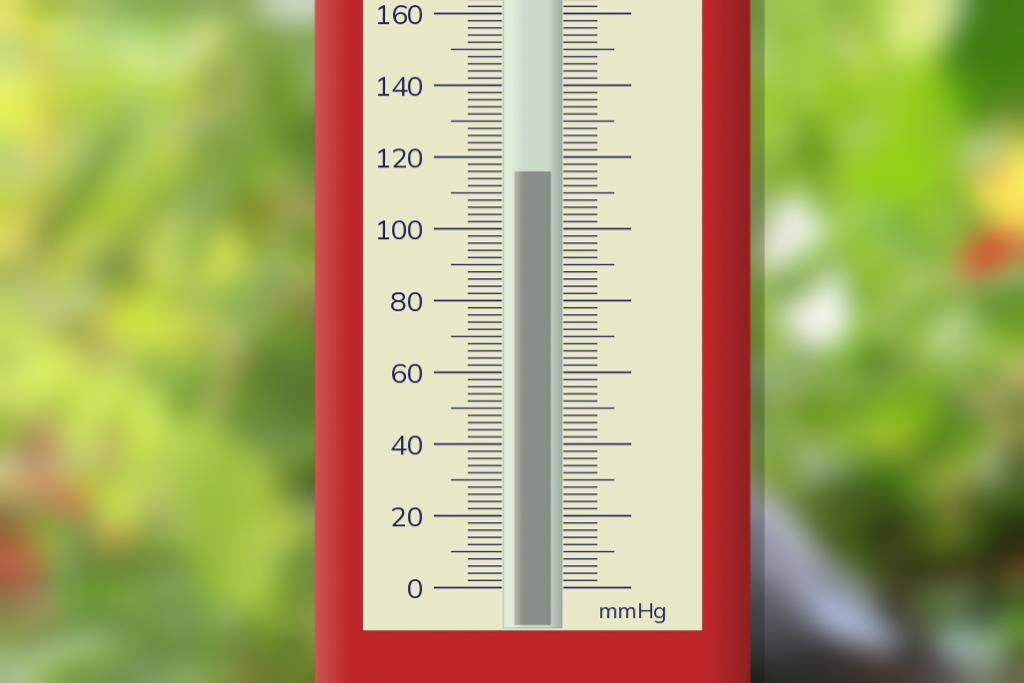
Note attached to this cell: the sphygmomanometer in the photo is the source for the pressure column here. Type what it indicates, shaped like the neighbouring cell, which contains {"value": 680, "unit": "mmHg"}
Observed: {"value": 116, "unit": "mmHg"}
